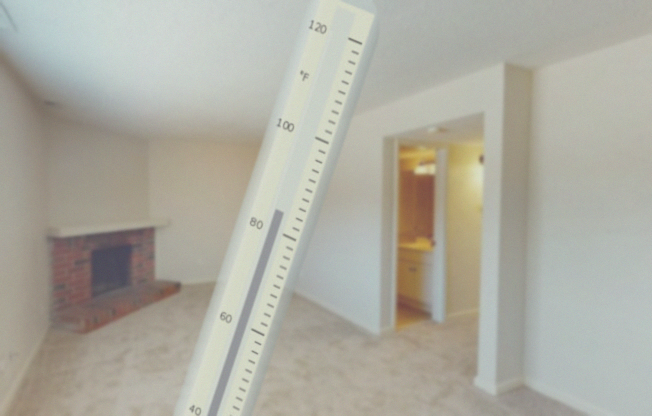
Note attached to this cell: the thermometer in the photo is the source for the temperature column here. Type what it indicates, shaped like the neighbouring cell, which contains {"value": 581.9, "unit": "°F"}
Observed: {"value": 84, "unit": "°F"}
